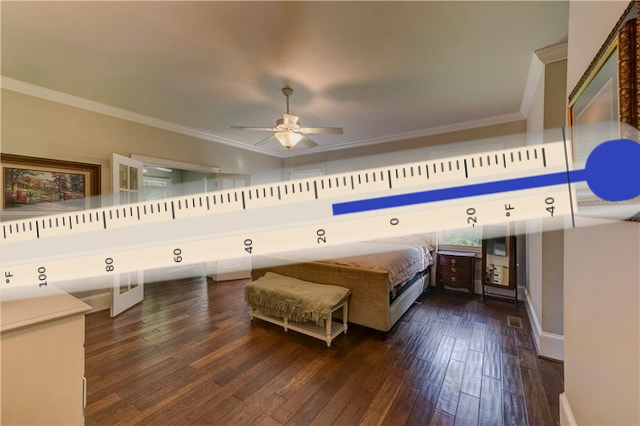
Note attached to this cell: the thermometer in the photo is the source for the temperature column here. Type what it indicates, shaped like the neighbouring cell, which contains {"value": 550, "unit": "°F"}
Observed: {"value": 16, "unit": "°F"}
